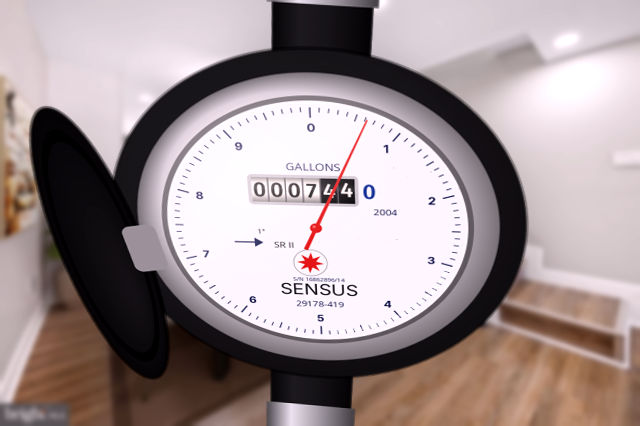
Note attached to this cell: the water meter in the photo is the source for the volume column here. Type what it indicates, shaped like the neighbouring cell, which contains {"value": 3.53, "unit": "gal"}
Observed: {"value": 7440.6, "unit": "gal"}
